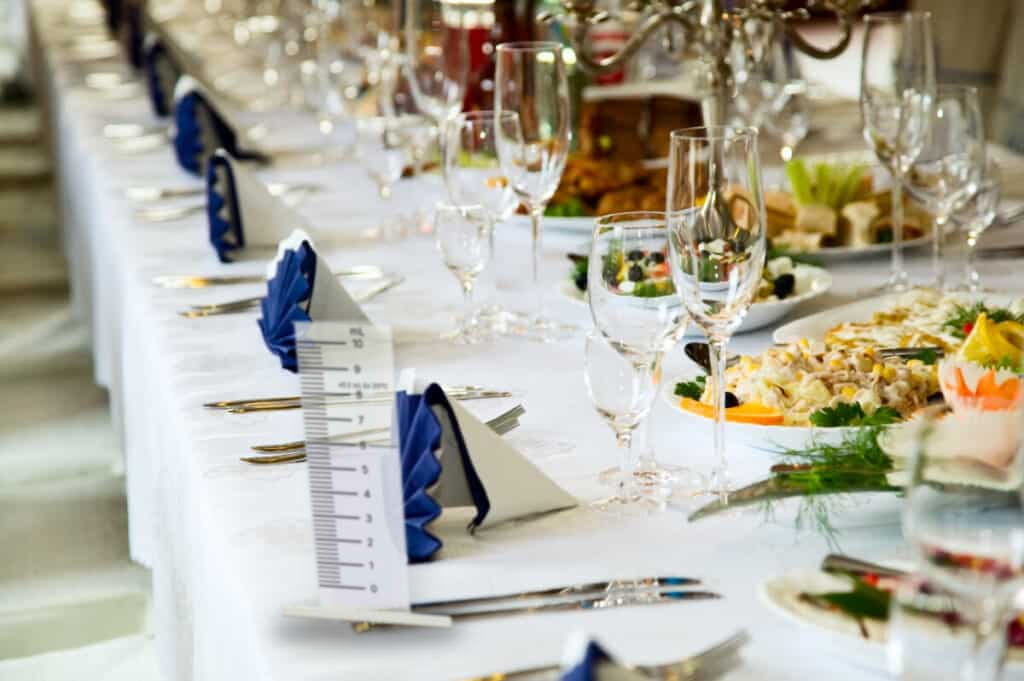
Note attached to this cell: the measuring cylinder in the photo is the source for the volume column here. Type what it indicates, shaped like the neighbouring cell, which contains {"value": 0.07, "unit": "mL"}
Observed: {"value": 6, "unit": "mL"}
